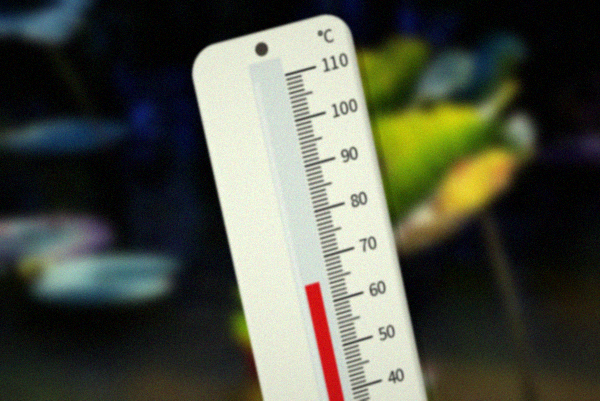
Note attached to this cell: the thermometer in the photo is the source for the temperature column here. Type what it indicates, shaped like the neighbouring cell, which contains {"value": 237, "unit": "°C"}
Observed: {"value": 65, "unit": "°C"}
